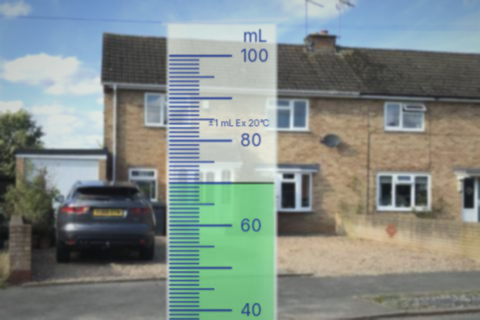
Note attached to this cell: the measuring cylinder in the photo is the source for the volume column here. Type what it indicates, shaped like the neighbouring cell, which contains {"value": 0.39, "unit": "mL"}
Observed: {"value": 70, "unit": "mL"}
